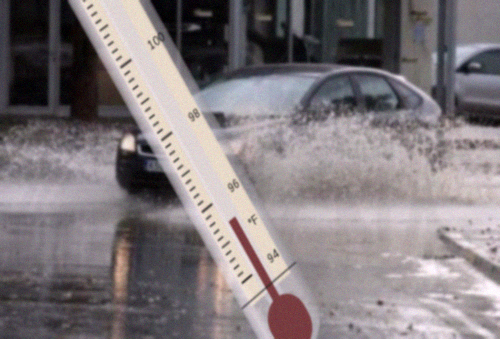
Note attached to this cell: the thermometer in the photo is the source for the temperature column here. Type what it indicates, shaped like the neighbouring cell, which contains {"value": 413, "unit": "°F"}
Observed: {"value": 95.4, "unit": "°F"}
